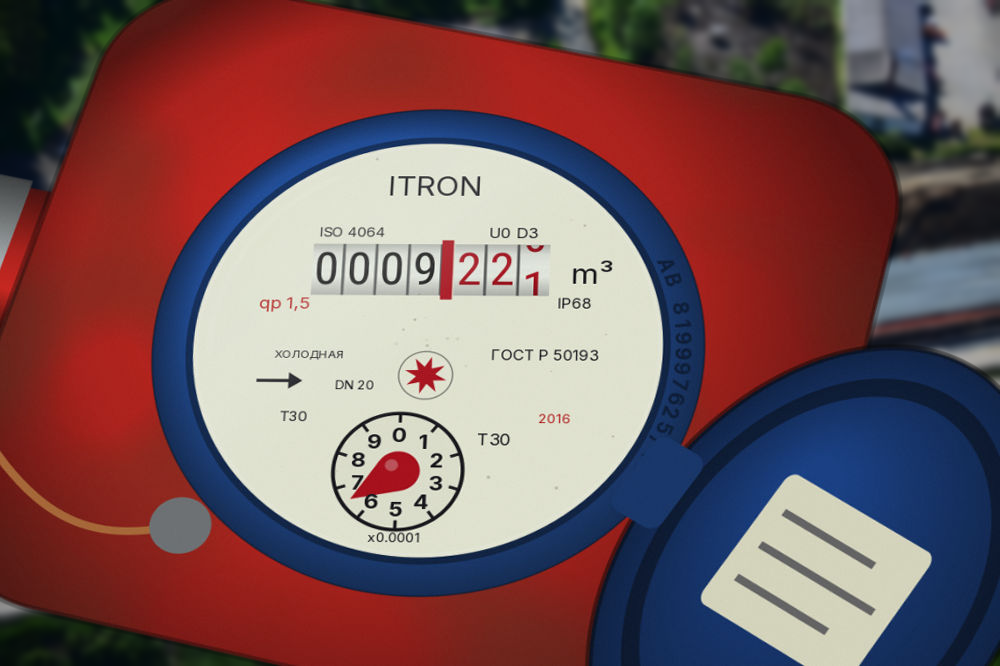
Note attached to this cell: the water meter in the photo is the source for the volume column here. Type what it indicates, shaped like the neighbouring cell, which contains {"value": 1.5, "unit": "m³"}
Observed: {"value": 9.2206, "unit": "m³"}
